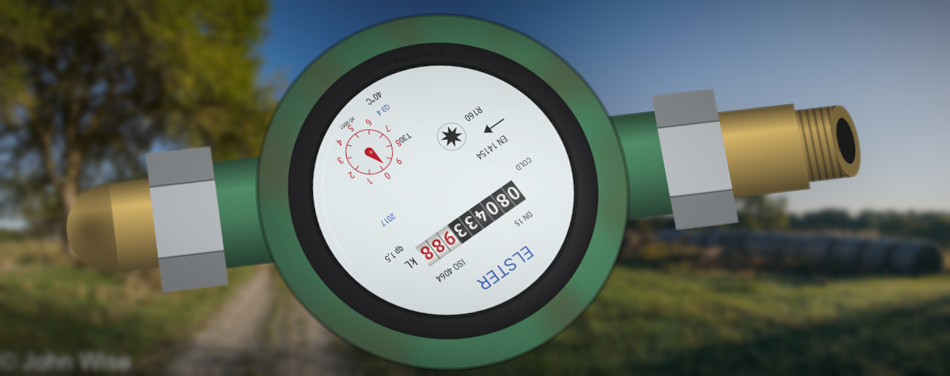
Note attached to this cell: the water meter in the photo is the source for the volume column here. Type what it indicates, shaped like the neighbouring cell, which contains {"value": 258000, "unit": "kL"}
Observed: {"value": 80433.9879, "unit": "kL"}
